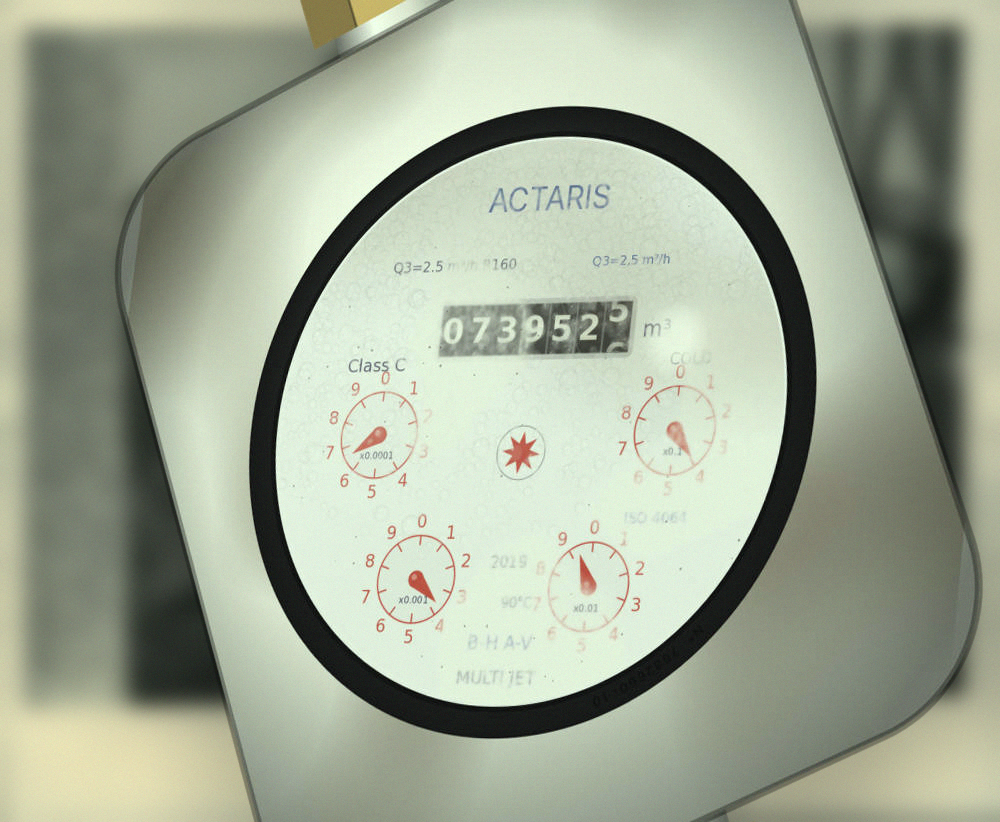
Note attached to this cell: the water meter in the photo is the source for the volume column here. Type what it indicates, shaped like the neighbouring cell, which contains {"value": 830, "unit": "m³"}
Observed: {"value": 739525.3936, "unit": "m³"}
